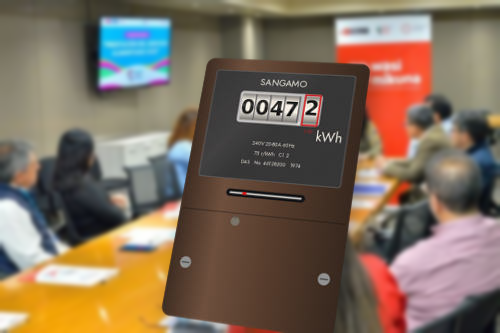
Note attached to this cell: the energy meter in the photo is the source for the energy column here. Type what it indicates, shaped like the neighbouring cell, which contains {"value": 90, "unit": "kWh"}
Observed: {"value": 47.2, "unit": "kWh"}
